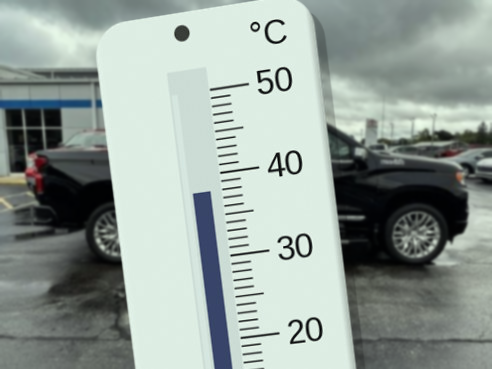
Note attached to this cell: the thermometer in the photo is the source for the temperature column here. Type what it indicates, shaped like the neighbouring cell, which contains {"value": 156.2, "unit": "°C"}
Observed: {"value": 38, "unit": "°C"}
